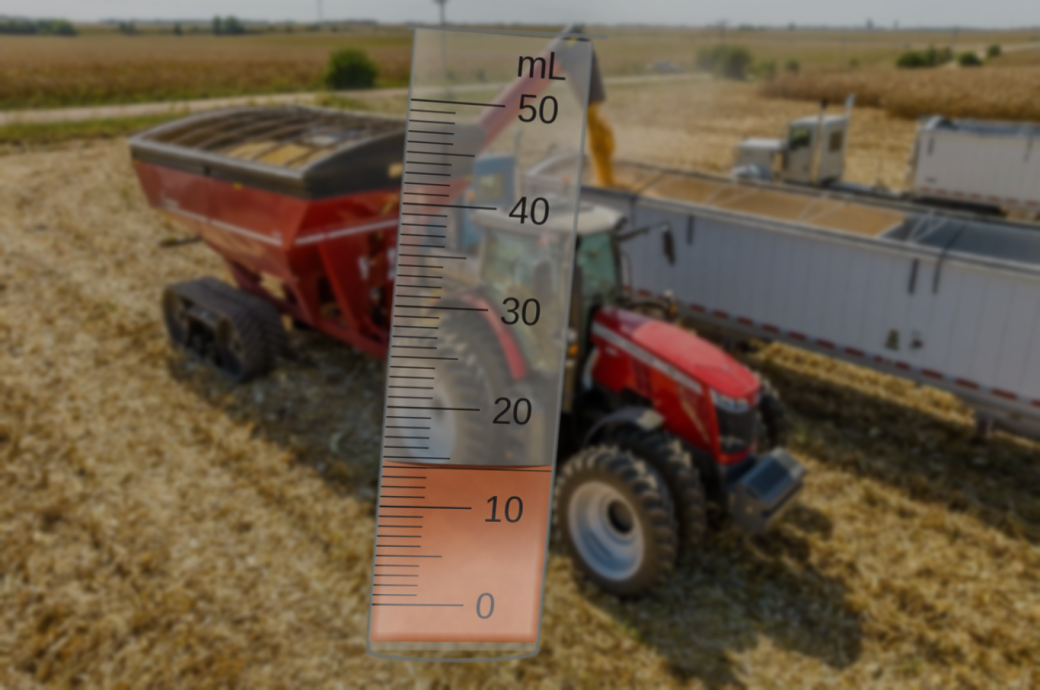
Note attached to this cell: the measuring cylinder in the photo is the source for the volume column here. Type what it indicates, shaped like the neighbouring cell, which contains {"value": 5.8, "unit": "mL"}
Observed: {"value": 14, "unit": "mL"}
